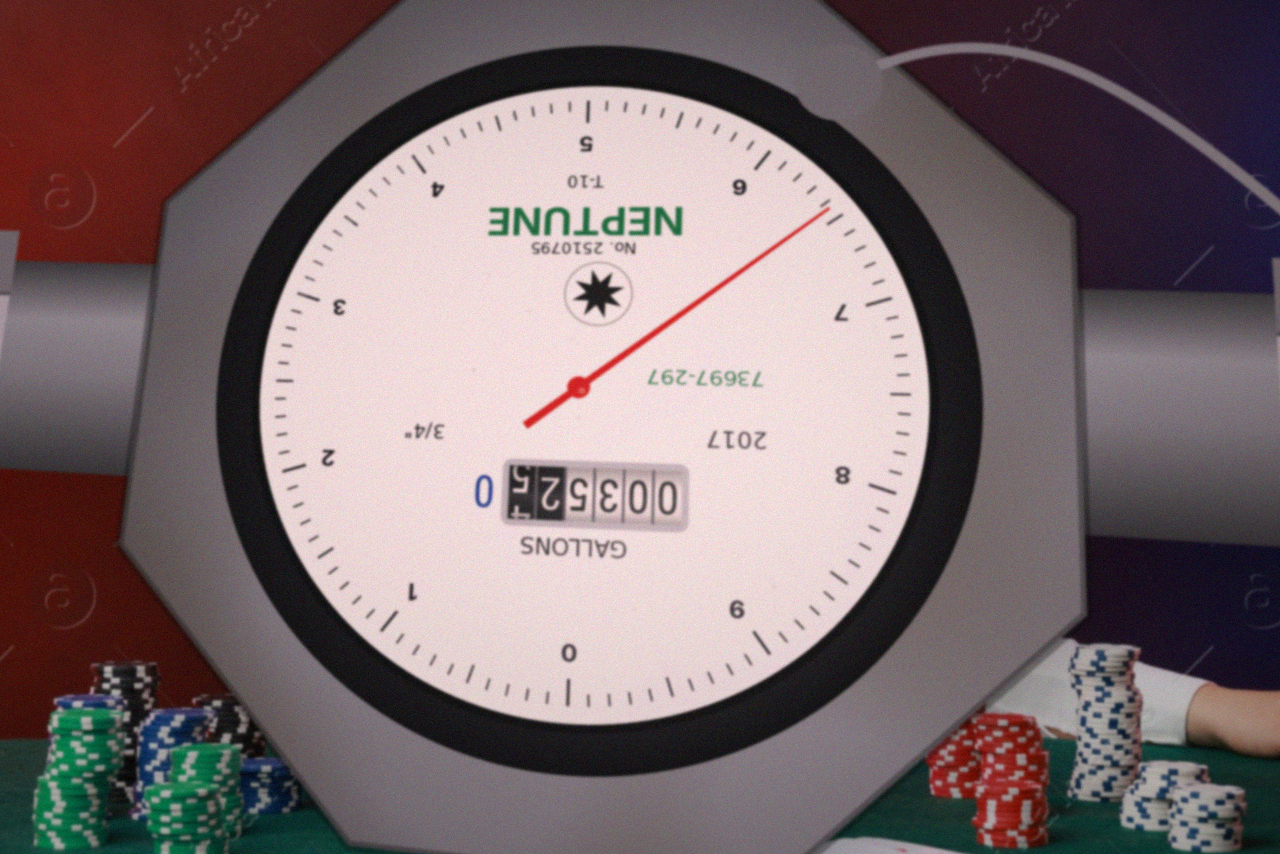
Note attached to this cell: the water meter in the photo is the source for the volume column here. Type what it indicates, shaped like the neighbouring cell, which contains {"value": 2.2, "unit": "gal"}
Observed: {"value": 35246.4, "unit": "gal"}
